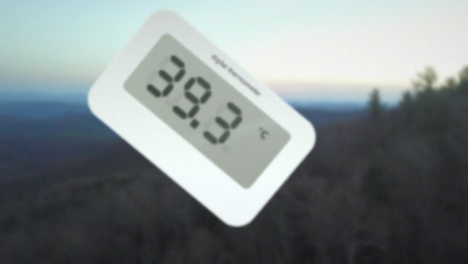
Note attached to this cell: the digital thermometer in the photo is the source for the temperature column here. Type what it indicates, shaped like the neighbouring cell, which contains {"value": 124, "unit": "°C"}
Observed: {"value": 39.3, "unit": "°C"}
